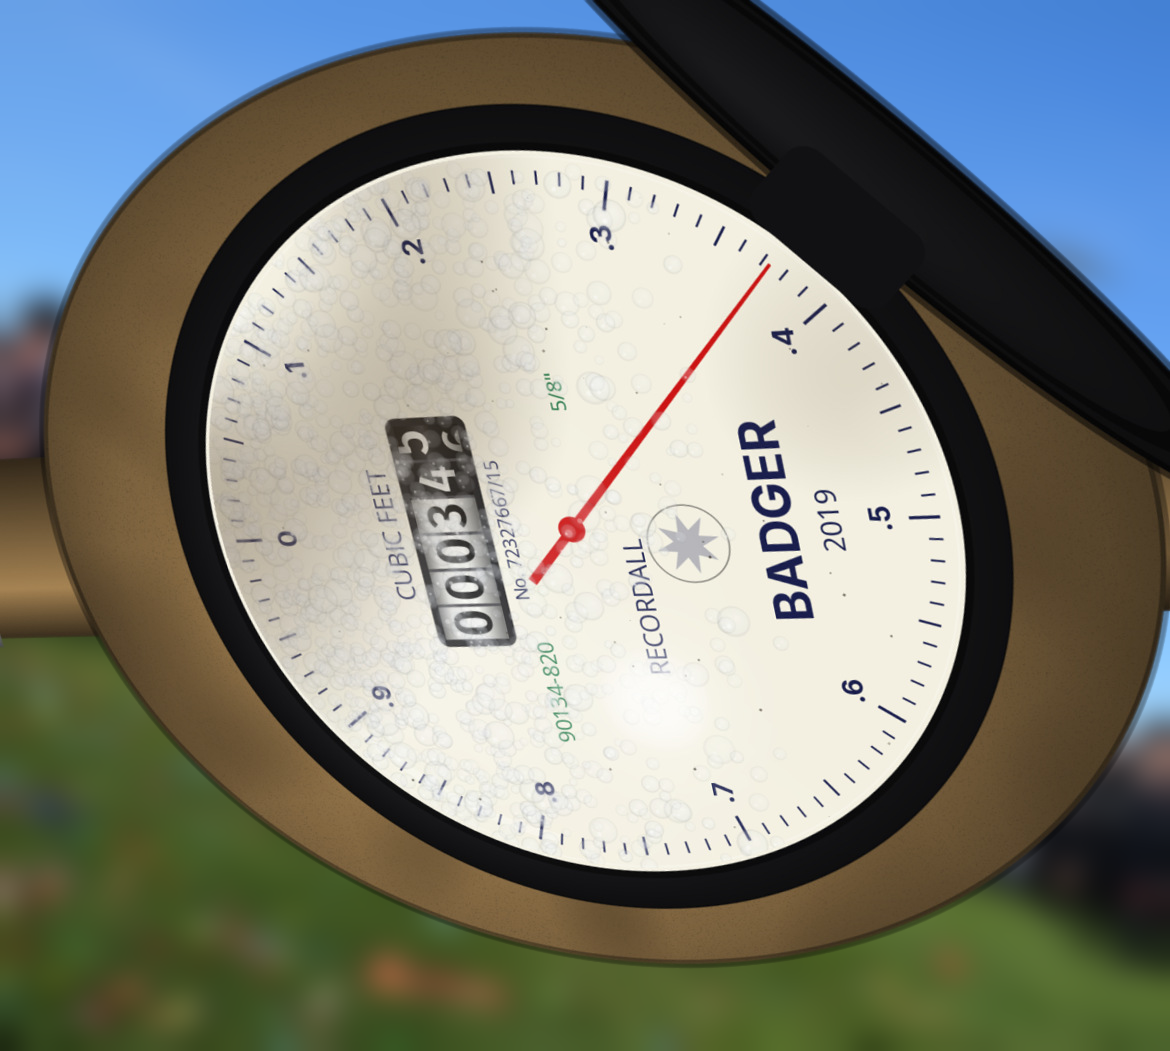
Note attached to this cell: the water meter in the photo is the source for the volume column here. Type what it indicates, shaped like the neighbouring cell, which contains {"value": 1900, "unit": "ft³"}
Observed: {"value": 345.37, "unit": "ft³"}
